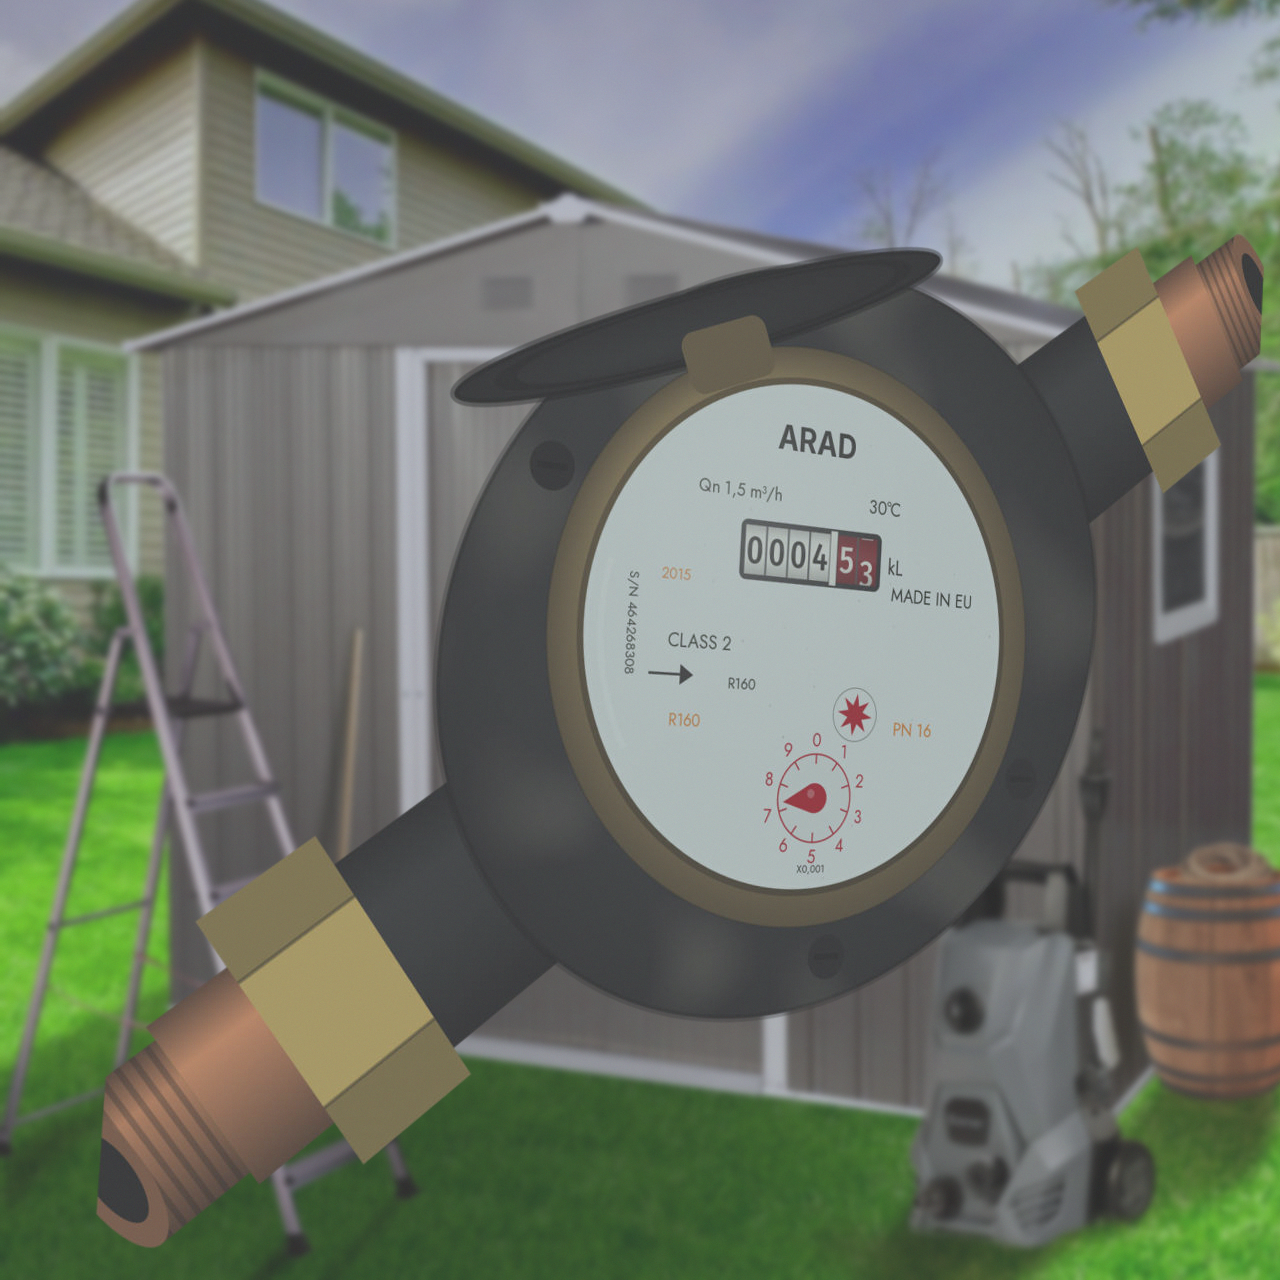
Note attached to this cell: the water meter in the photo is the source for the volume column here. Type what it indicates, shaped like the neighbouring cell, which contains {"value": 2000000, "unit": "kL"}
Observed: {"value": 4.527, "unit": "kL"}
